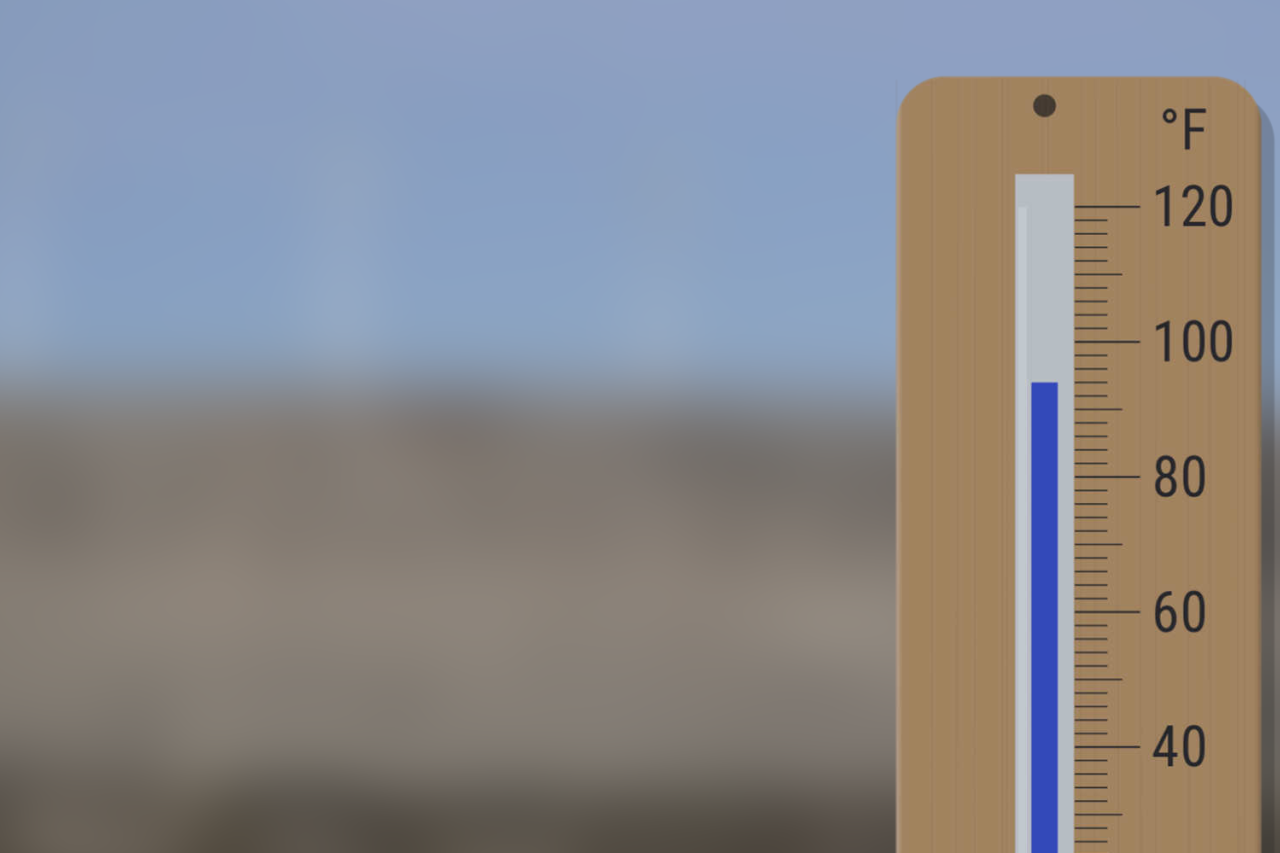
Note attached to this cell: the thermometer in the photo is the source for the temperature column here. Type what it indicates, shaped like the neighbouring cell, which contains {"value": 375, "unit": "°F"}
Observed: {"value": 94, "unit": "°F"}
